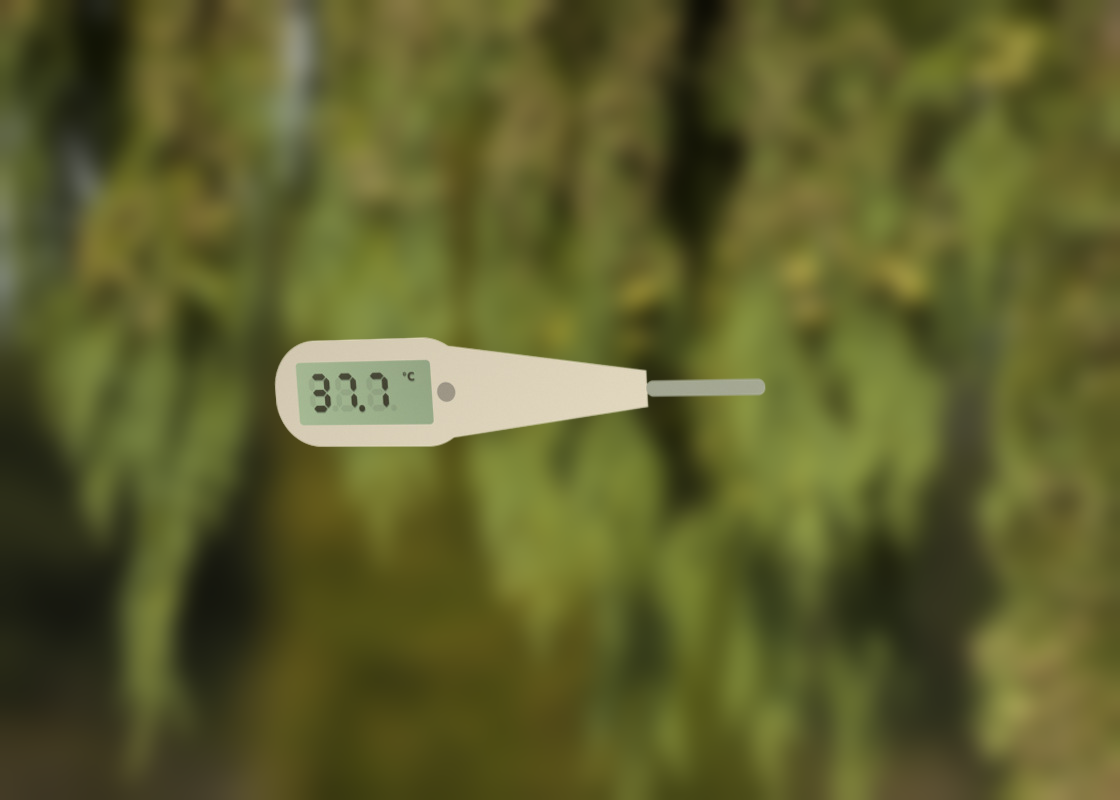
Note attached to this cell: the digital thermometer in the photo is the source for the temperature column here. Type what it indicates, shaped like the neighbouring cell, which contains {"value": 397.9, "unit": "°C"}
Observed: {"value": 37.7, "unit": "°C"}
